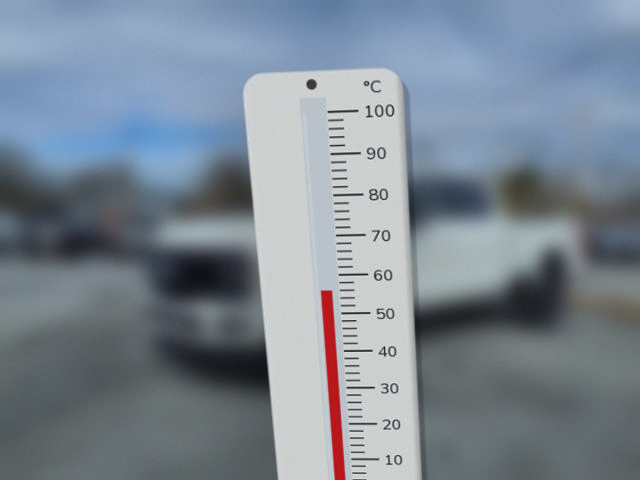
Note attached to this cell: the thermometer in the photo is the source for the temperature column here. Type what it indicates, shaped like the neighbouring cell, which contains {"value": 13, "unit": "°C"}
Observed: {"value": 56, "unit": "°C"}
